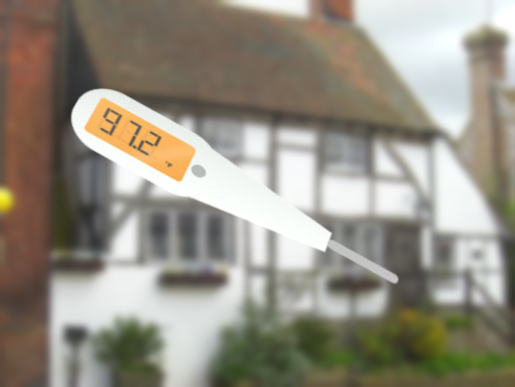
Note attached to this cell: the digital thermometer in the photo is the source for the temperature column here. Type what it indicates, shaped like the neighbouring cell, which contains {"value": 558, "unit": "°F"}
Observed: {"value": 97.2, "unit": "°F"}
